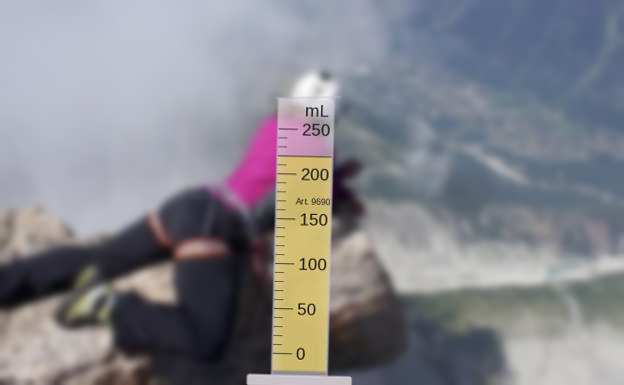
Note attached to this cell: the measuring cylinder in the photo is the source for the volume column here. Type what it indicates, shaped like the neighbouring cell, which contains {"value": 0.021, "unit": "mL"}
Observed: {"value": 220, "unit": "mL"}
